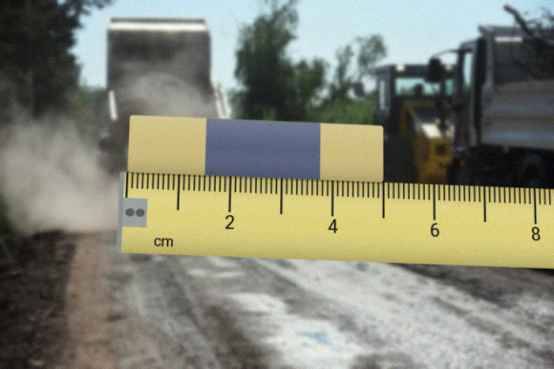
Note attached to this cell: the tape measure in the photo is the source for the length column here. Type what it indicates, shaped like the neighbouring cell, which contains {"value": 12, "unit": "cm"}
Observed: {"value": 5, "unit": "cm"}
